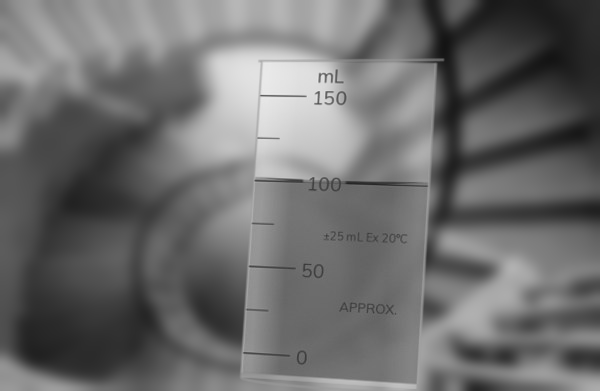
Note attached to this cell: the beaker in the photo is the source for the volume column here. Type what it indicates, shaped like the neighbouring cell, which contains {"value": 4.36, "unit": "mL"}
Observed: {"value": 100, "unit": "mL"}
